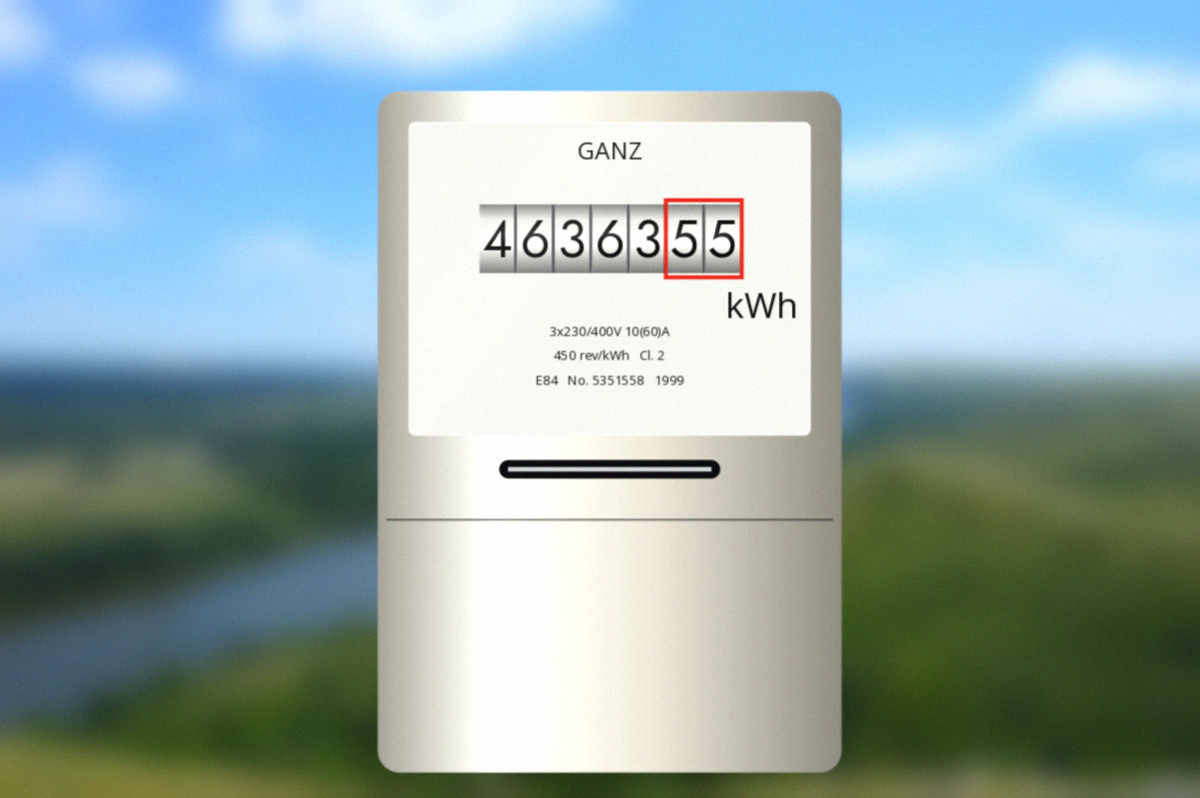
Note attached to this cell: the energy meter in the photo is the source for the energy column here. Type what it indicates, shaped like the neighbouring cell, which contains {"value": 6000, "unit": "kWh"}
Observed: {"value": 46363.55, "unit": "kWh"}
